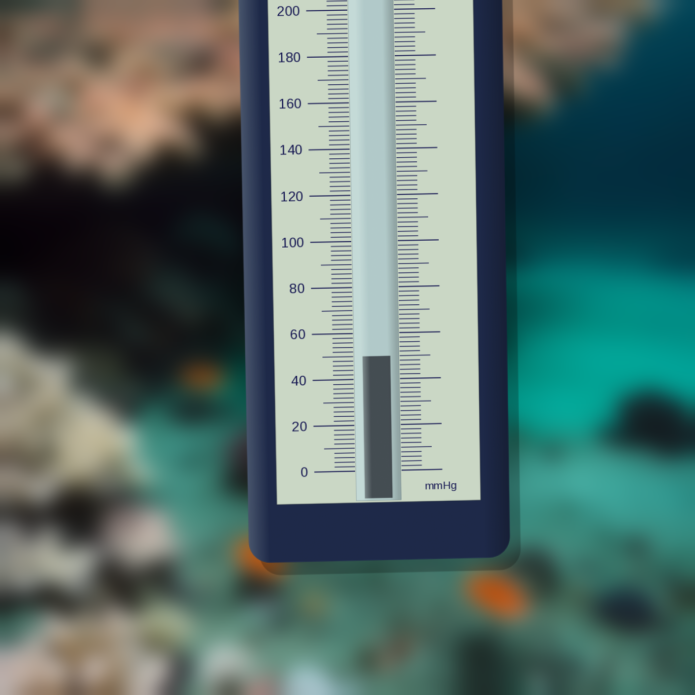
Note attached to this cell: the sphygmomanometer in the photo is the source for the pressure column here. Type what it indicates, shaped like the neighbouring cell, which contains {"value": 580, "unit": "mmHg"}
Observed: {"value": 50, "unit": "mmHg"}
